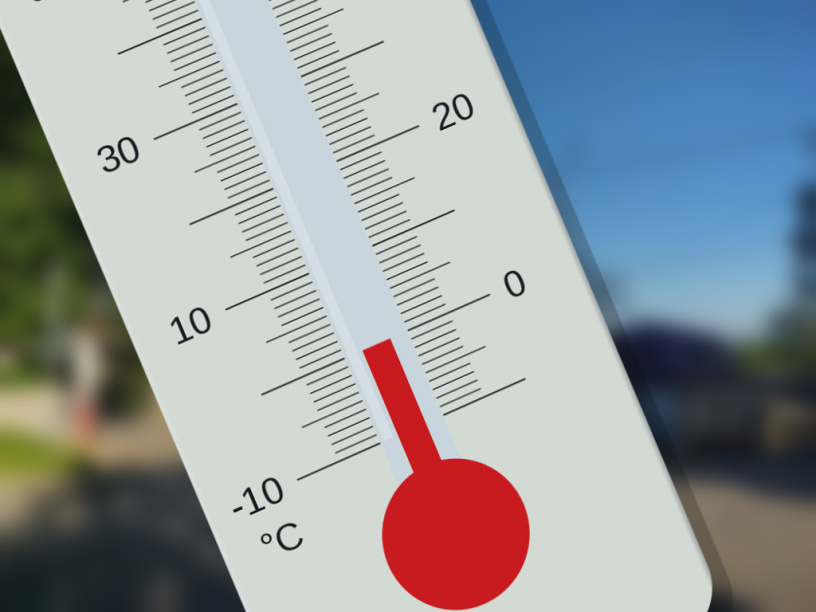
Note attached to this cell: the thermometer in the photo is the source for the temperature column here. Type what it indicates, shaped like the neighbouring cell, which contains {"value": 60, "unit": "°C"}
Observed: {"value": 0, "unit": "°C"}
